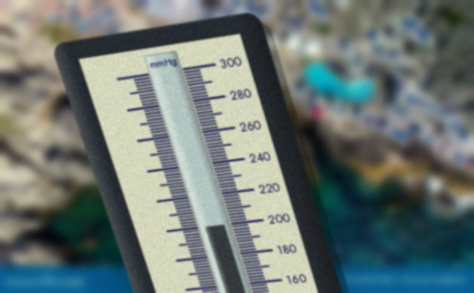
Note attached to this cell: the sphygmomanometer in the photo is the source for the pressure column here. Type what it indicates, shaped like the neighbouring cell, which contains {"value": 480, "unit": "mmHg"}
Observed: {"value": 200, "unit": "mmHg"}
